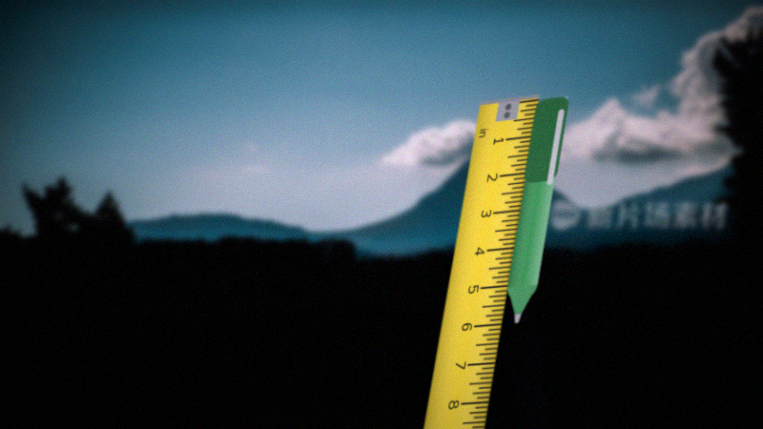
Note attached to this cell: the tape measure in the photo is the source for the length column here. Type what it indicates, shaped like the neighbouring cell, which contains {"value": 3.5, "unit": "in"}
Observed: {"value": 6, "unit": "in"}
